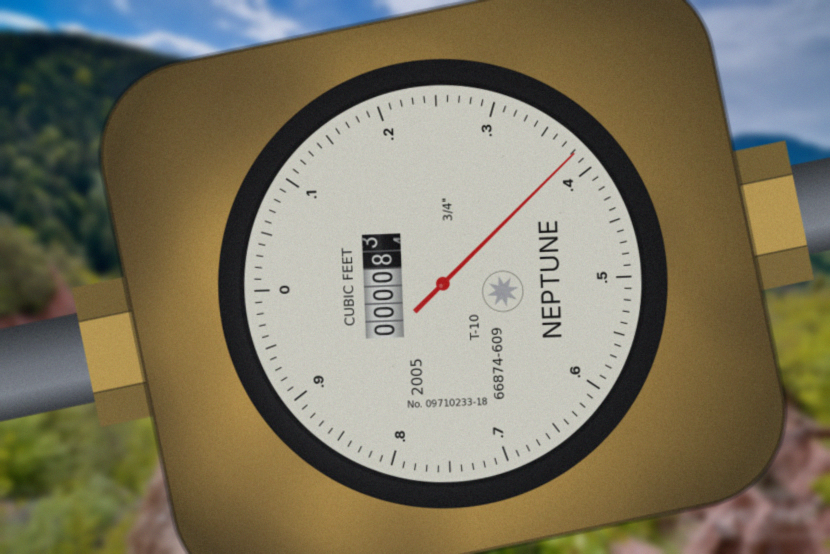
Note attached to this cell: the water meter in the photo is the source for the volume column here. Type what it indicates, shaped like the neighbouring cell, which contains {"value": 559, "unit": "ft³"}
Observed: {"value": 83.38, "unit": "ft³"}
